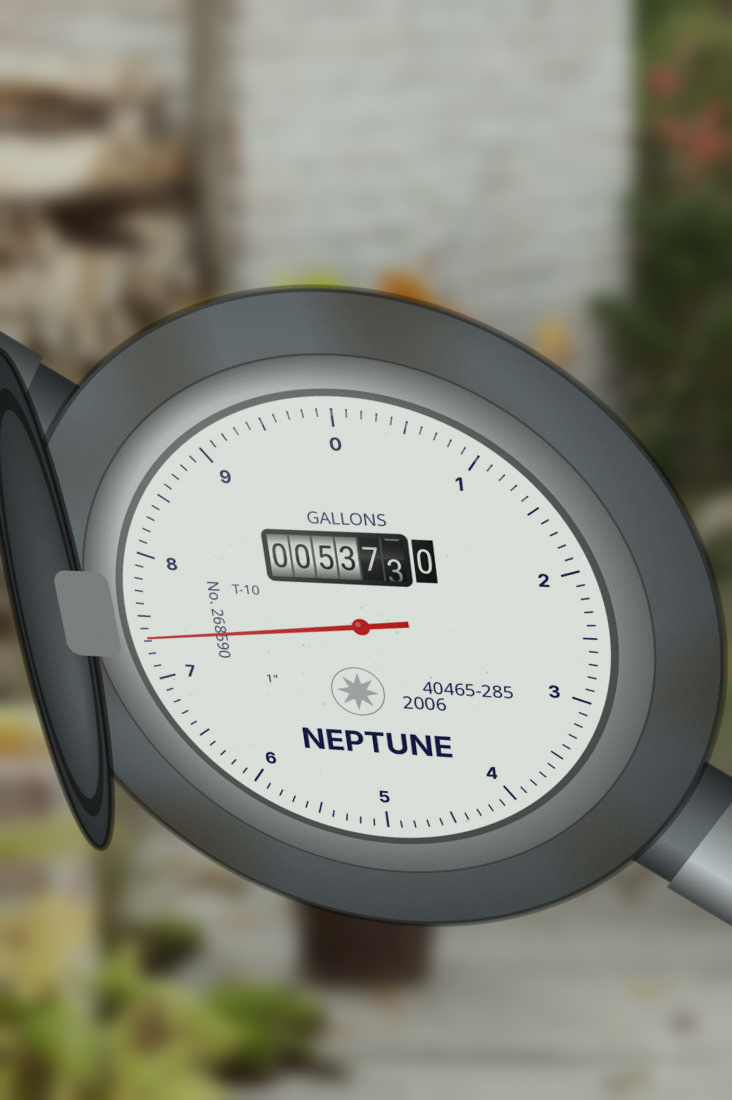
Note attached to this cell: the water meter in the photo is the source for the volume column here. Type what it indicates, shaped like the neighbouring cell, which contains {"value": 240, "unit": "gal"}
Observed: {"value": 53727.3, "unit": "gal"}
